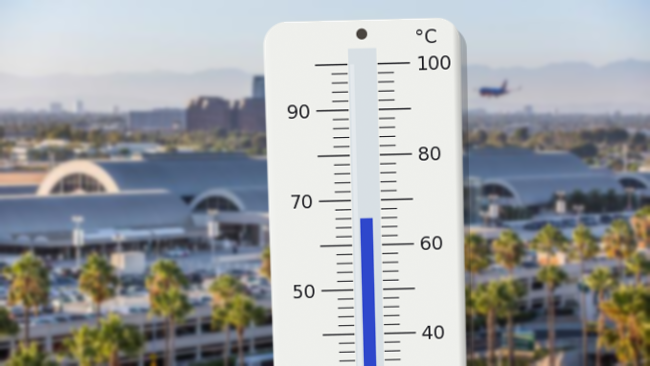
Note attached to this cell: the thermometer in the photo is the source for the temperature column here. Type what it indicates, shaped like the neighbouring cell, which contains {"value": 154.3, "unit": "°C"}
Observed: {"value": 66, "unit": "°C"}
